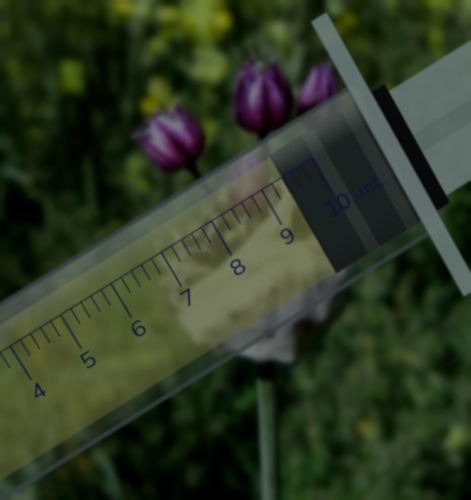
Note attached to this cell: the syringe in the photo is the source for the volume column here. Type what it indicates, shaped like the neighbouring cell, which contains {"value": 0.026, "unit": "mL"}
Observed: {"value": 9.4, "unit": "mL"}
